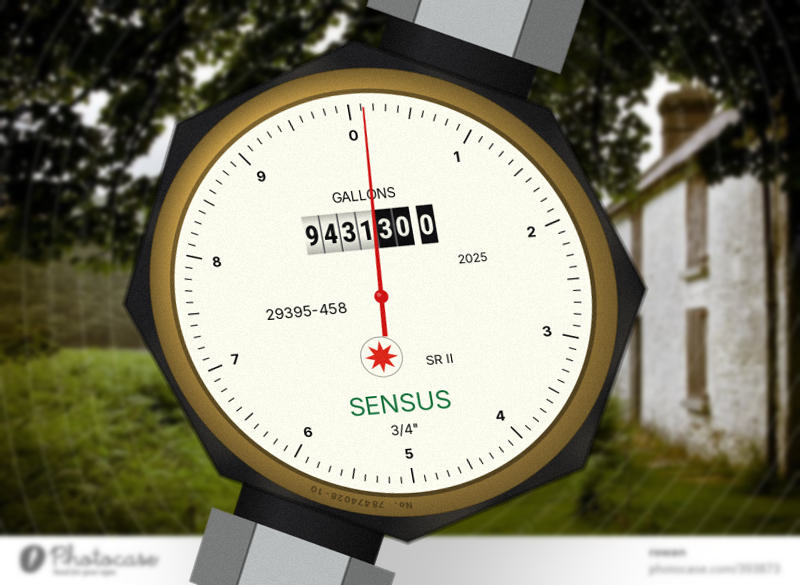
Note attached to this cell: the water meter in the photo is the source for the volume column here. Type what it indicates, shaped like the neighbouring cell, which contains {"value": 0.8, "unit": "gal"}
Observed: {"value": 9431300.1, "unit": "gal"}
